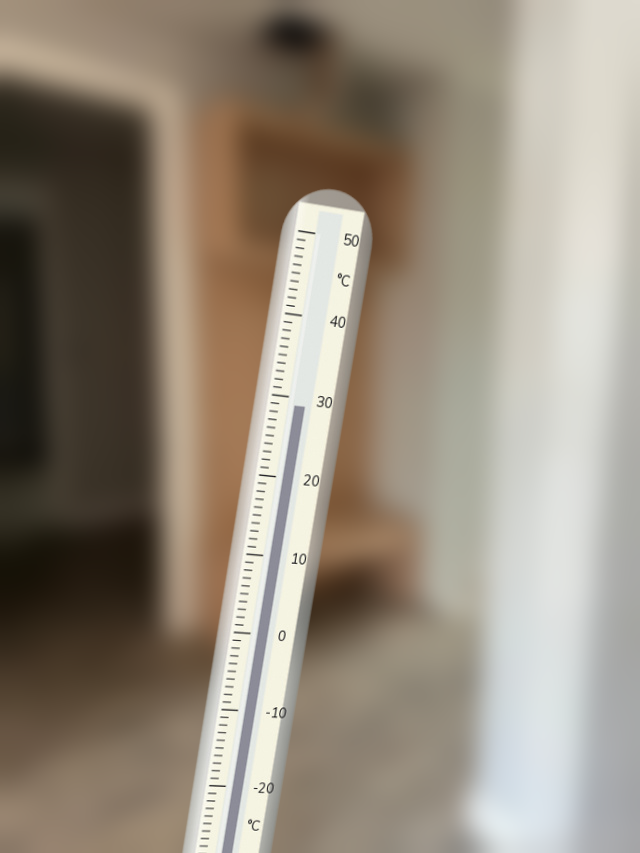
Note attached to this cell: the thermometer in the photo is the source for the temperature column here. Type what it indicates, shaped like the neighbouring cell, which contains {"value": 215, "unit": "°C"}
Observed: {"value": 29, "unit": "°C"}
